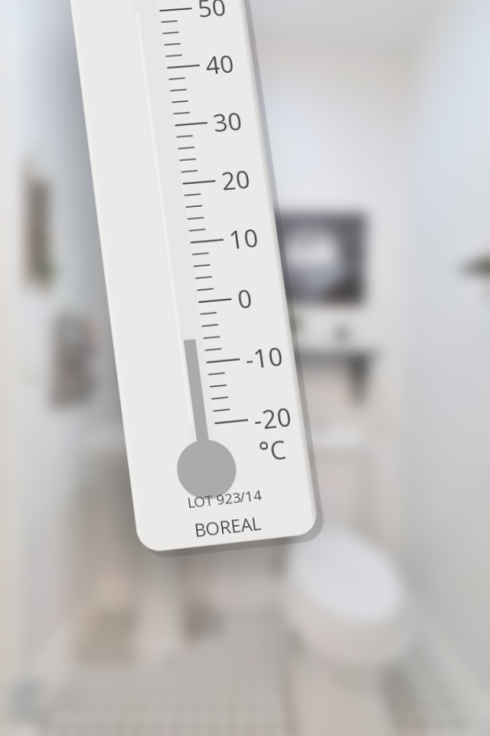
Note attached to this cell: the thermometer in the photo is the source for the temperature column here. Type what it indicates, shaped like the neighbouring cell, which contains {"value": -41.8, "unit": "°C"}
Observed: {"value": -6, "unit": "°C"}
